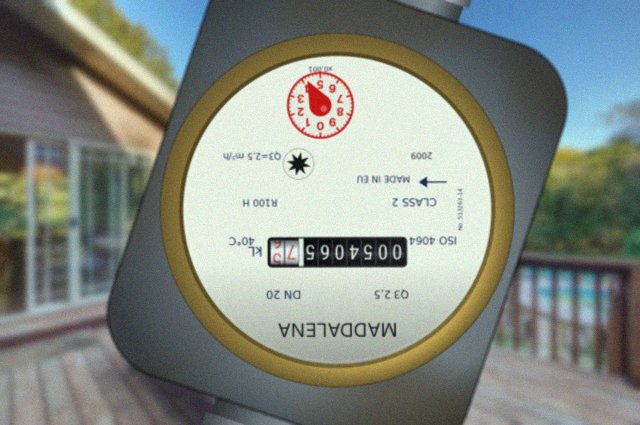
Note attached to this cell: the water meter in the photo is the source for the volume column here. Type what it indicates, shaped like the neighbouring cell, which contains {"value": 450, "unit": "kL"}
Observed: {"value": 54065.754, "unit": "kL"}
